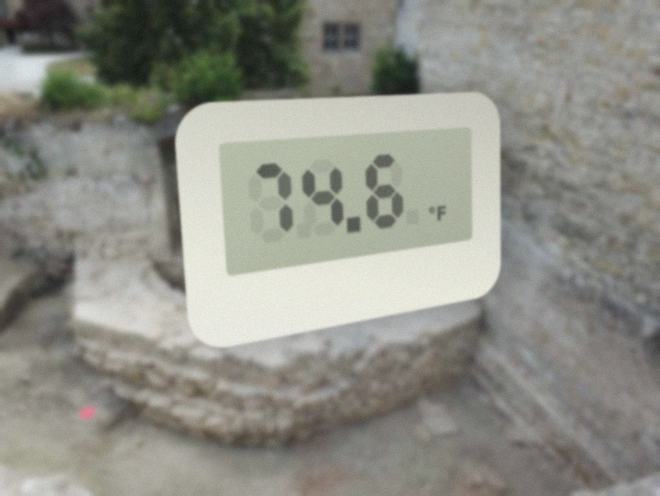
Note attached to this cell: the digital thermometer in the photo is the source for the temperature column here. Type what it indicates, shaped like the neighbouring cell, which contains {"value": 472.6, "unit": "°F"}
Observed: {"value": 74.6, "unit": "°F"}
